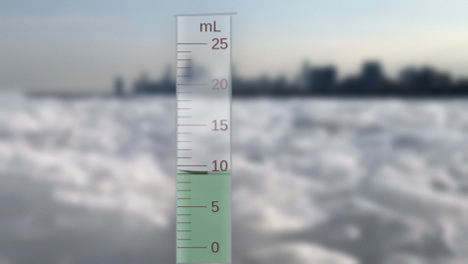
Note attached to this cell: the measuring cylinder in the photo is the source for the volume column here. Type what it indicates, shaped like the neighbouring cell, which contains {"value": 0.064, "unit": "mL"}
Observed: {"value": 9, "unit": "mL"}
